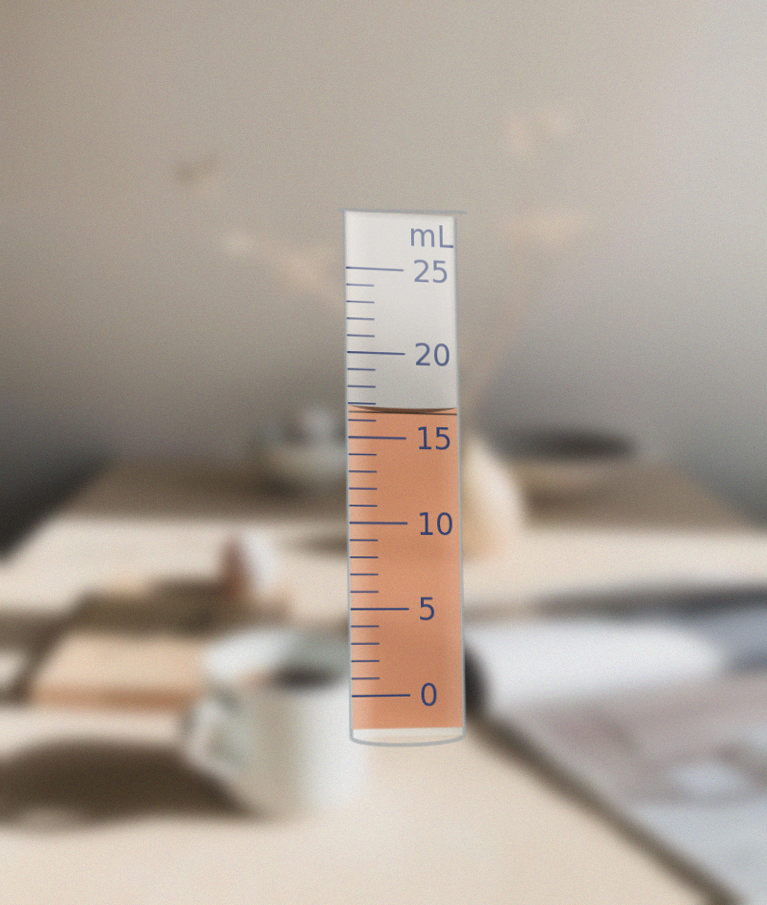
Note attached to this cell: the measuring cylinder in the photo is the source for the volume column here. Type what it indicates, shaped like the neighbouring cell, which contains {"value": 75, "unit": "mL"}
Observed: {"value": 16.5, "unit": "mL"}
